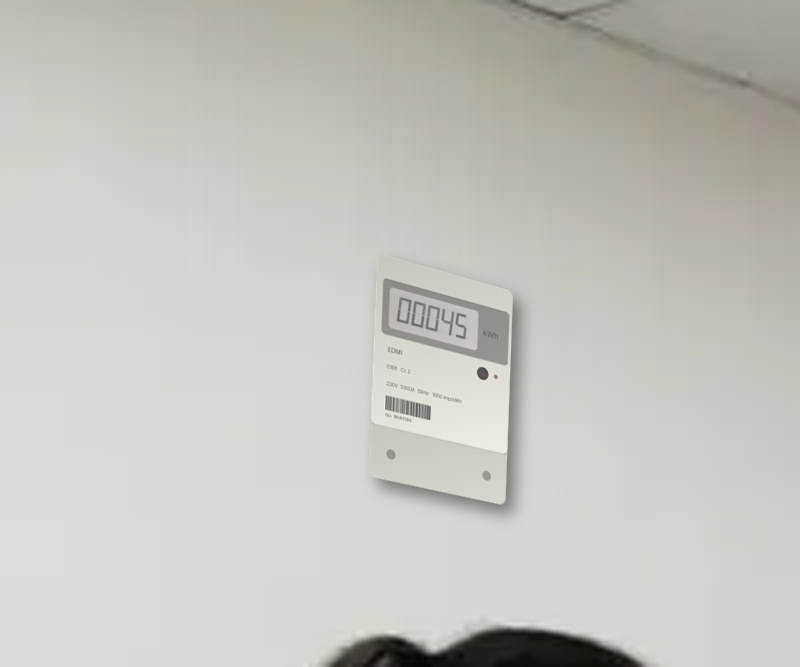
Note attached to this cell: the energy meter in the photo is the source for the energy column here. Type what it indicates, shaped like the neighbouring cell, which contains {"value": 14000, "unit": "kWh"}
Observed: {"value": 45, "unit": "kWh"}
